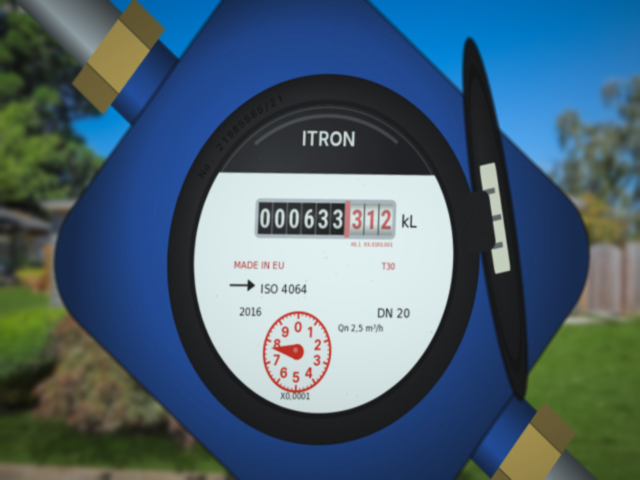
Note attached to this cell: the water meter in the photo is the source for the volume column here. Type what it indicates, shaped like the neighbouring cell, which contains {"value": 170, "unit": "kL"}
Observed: {"value": 633.3127, "unit": "kL"}
